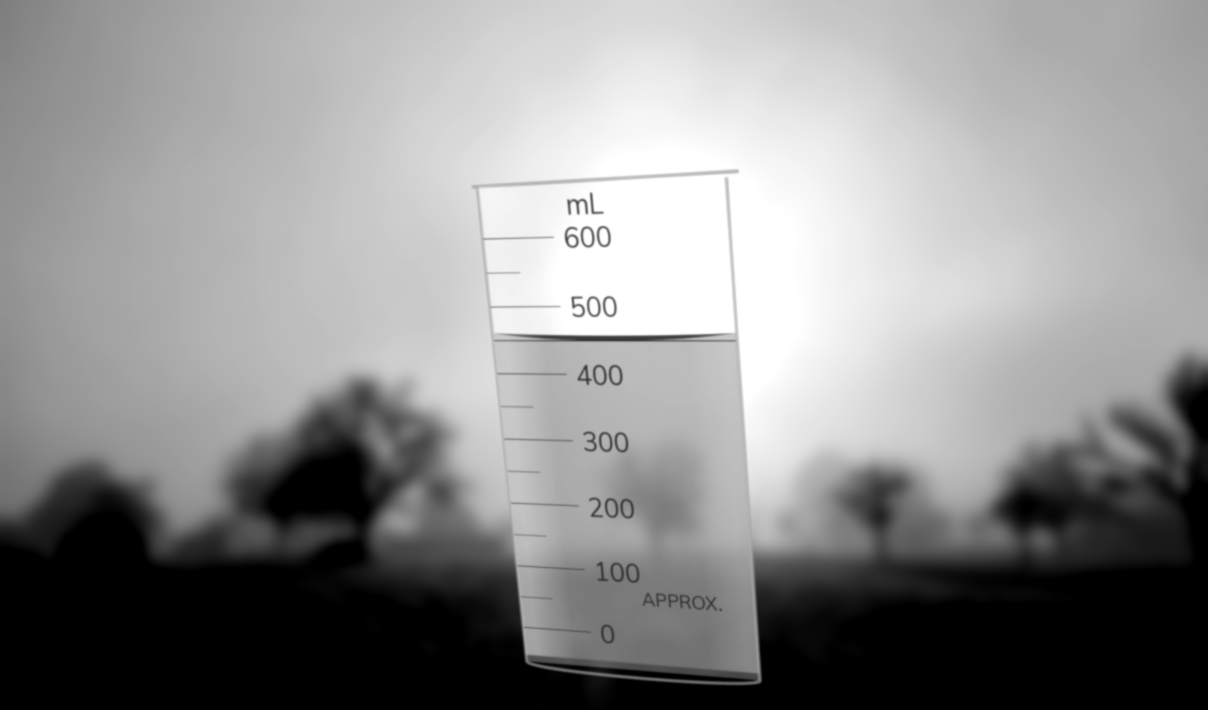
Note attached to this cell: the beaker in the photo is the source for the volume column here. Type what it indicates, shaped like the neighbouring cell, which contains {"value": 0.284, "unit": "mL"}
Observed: {"value": 450, "unit": "mL"}
